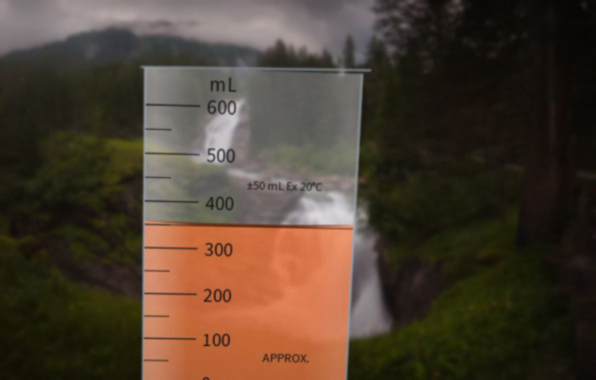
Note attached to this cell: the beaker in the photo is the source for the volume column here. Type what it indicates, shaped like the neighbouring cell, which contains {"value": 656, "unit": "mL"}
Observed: {"value": 350, "unit": "mL"}
